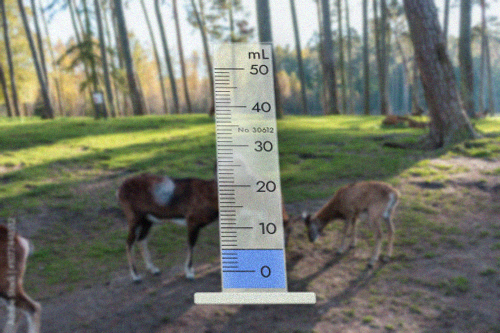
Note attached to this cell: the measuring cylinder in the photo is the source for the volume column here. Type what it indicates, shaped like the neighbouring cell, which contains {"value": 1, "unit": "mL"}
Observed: {"value": 5, "unit": "mL"}
